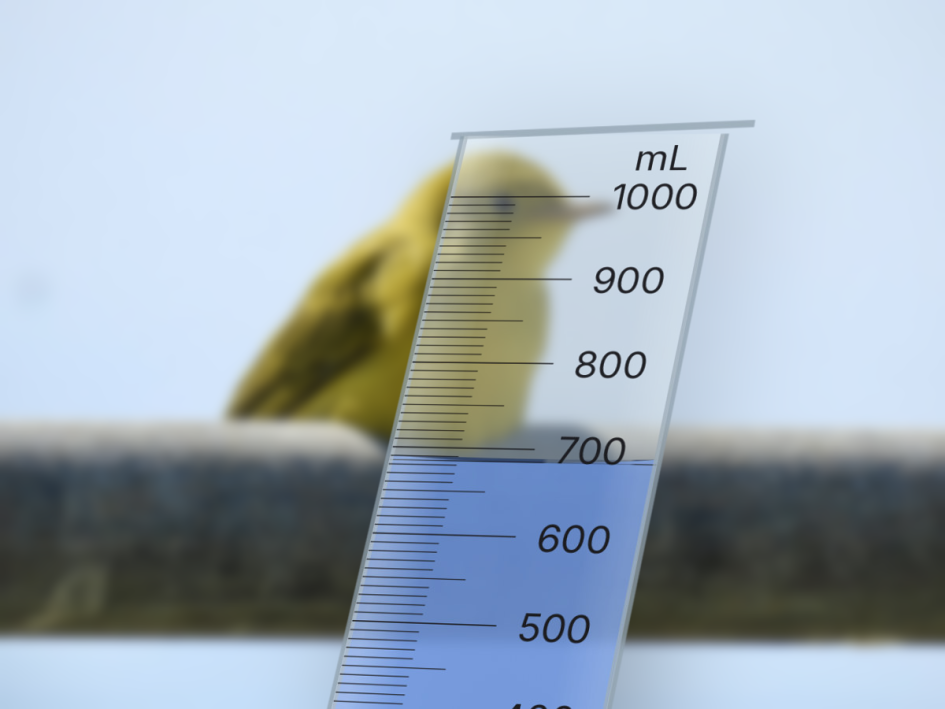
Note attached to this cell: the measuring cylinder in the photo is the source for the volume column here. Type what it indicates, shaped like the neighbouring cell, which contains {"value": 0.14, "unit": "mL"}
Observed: {"value": 685, "unit": "mL"}
